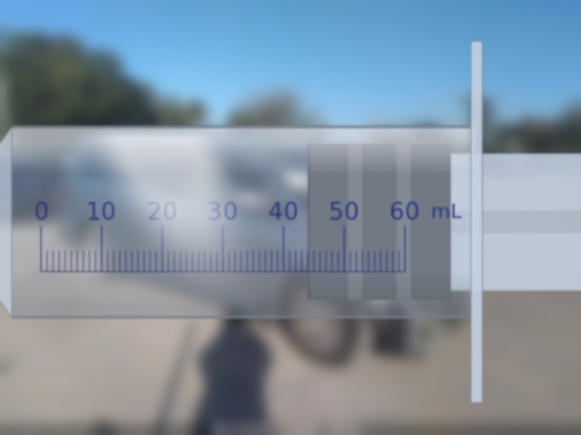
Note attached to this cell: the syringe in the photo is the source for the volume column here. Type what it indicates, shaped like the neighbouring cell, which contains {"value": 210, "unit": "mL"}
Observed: {"value": 44, "unit": "mL"}
